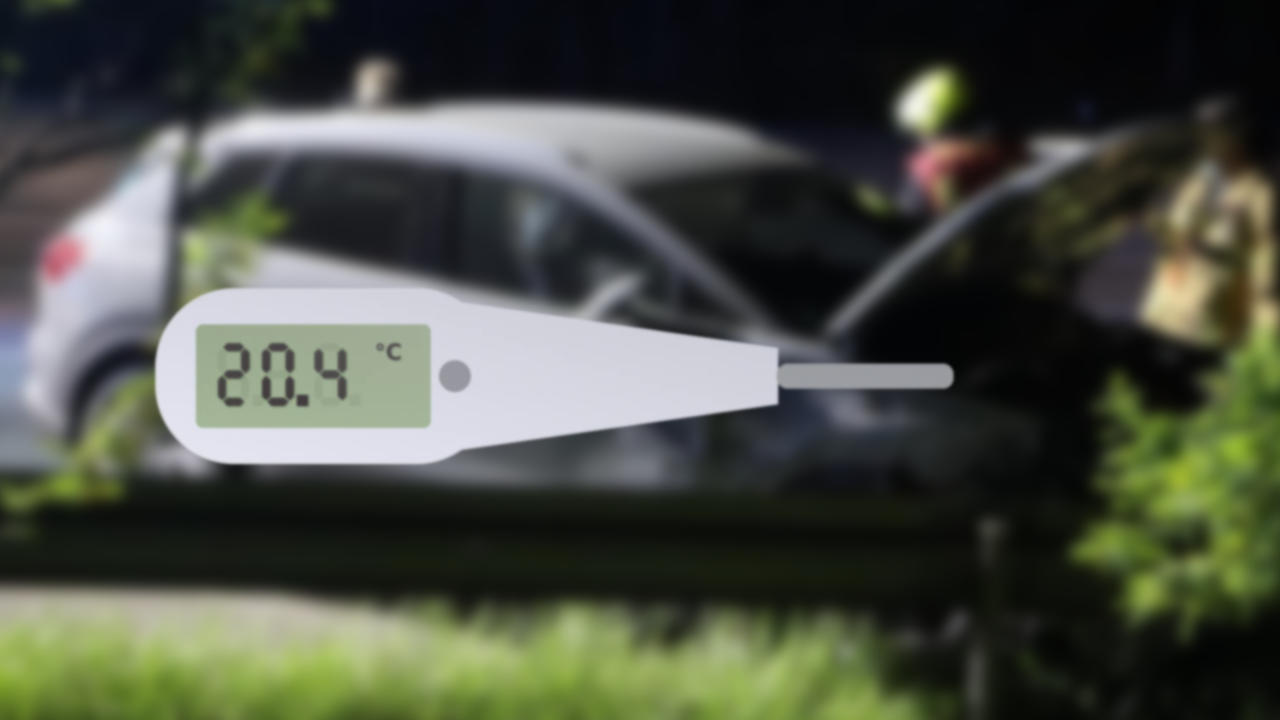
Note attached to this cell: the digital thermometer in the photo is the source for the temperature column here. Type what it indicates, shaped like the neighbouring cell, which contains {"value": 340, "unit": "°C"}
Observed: {"value": 20.4, "unit": "°C"}
